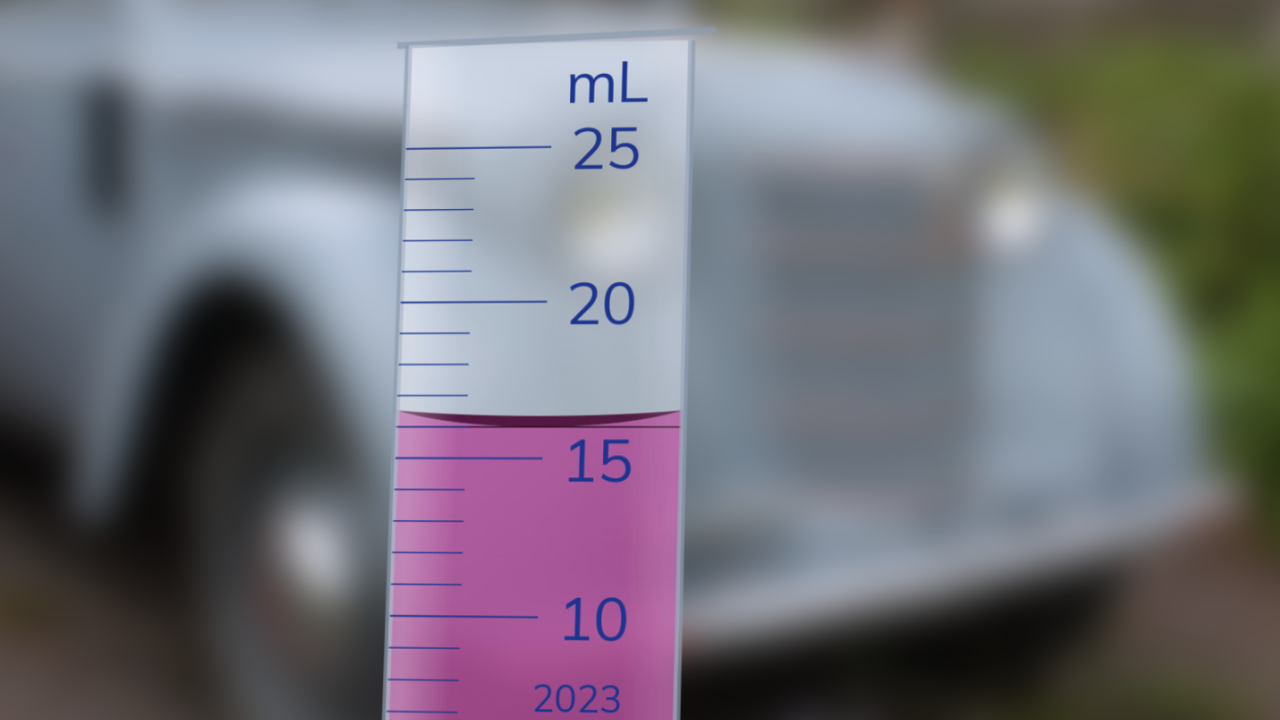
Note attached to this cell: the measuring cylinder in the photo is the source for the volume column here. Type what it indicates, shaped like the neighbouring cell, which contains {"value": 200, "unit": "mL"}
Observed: {"value": 16, "unit": "mL"}
